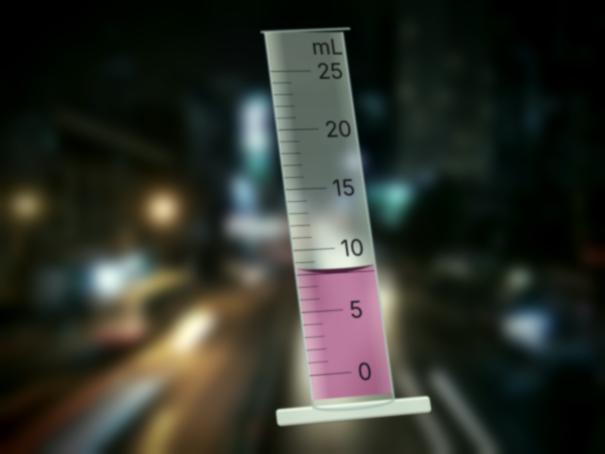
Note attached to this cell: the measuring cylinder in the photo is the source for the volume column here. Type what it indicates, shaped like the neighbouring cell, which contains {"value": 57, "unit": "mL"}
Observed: {"value": 8, "unit": "mL"}
